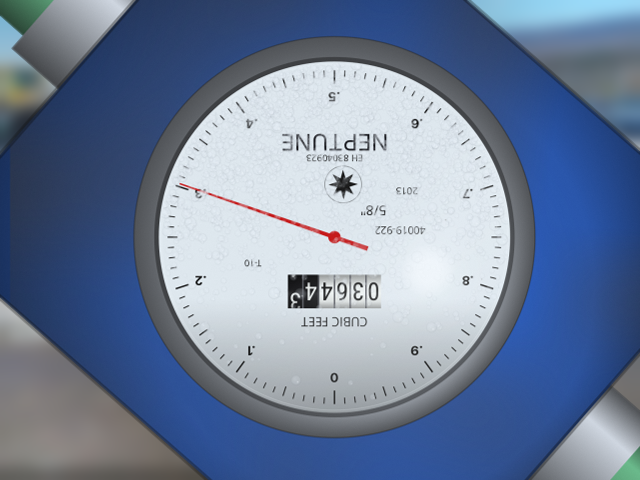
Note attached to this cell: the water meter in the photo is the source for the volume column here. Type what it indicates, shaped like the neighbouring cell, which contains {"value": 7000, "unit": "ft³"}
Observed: {"value": 36443.30, "unit": "ft³"}
